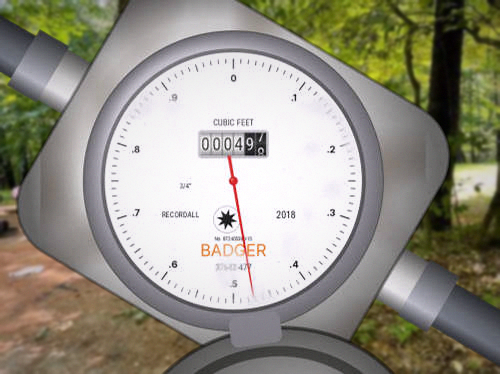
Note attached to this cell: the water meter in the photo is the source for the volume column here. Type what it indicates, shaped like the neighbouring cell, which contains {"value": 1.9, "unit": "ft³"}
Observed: {"value": 497.47, "unit": "ft³"}
